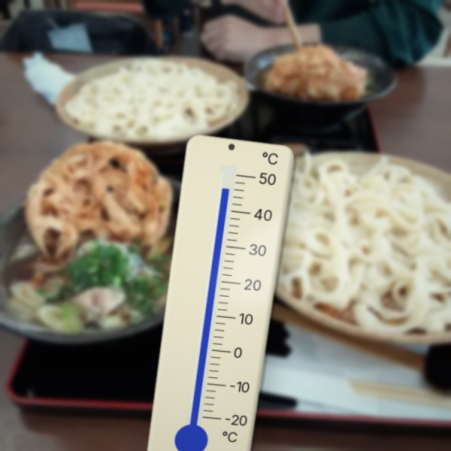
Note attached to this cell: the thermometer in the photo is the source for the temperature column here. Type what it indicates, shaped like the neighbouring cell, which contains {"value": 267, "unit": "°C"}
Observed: {"value": 46, "unit": "°C"}
